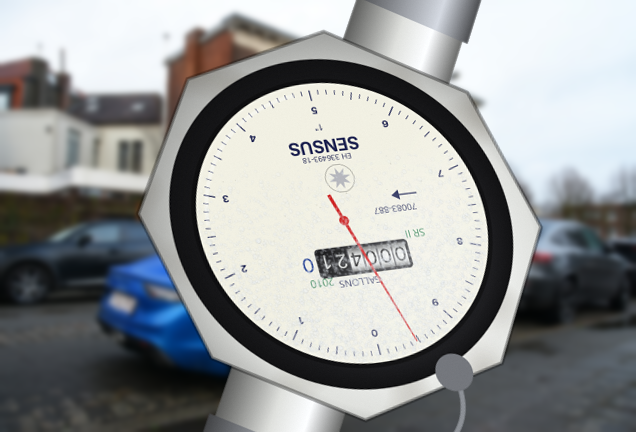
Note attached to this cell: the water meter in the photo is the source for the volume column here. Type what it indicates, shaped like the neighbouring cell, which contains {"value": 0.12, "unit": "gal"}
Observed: {"value": 4209.5, "unit": "gal"}
